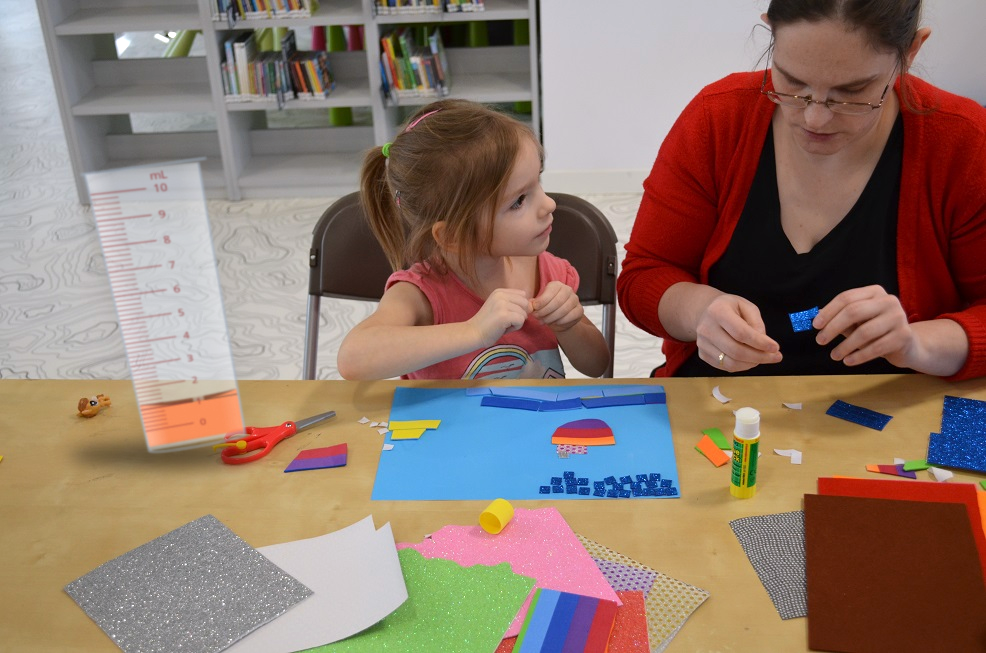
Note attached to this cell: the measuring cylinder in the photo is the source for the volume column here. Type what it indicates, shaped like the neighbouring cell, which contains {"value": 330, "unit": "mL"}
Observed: {"value": 1, "unit": "mL"}
